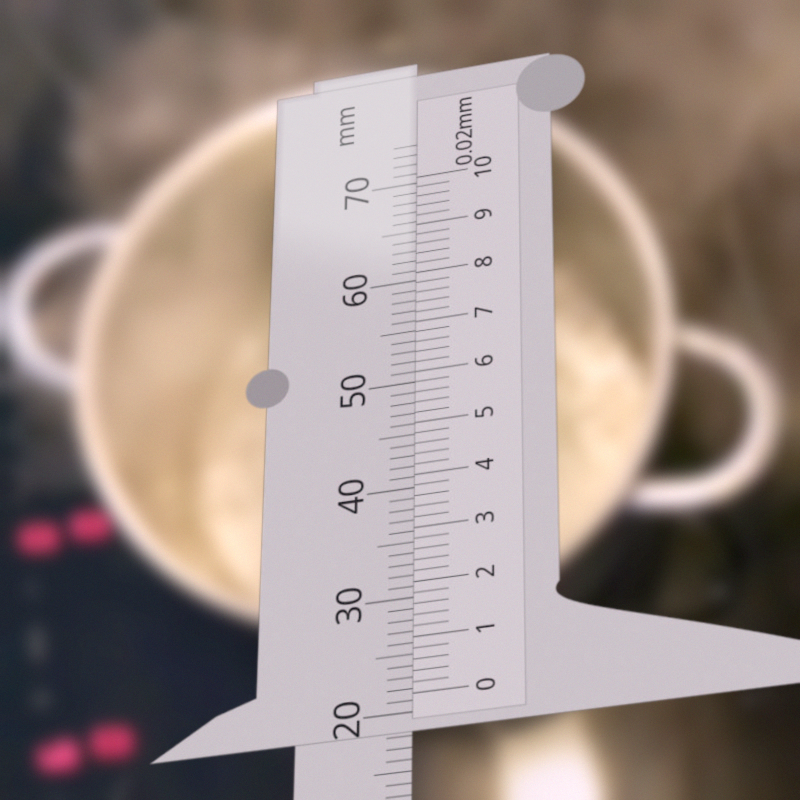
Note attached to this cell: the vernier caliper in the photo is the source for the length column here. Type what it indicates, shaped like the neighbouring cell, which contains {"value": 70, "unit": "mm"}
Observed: {"value": 21.6, "unit": "mm"}
